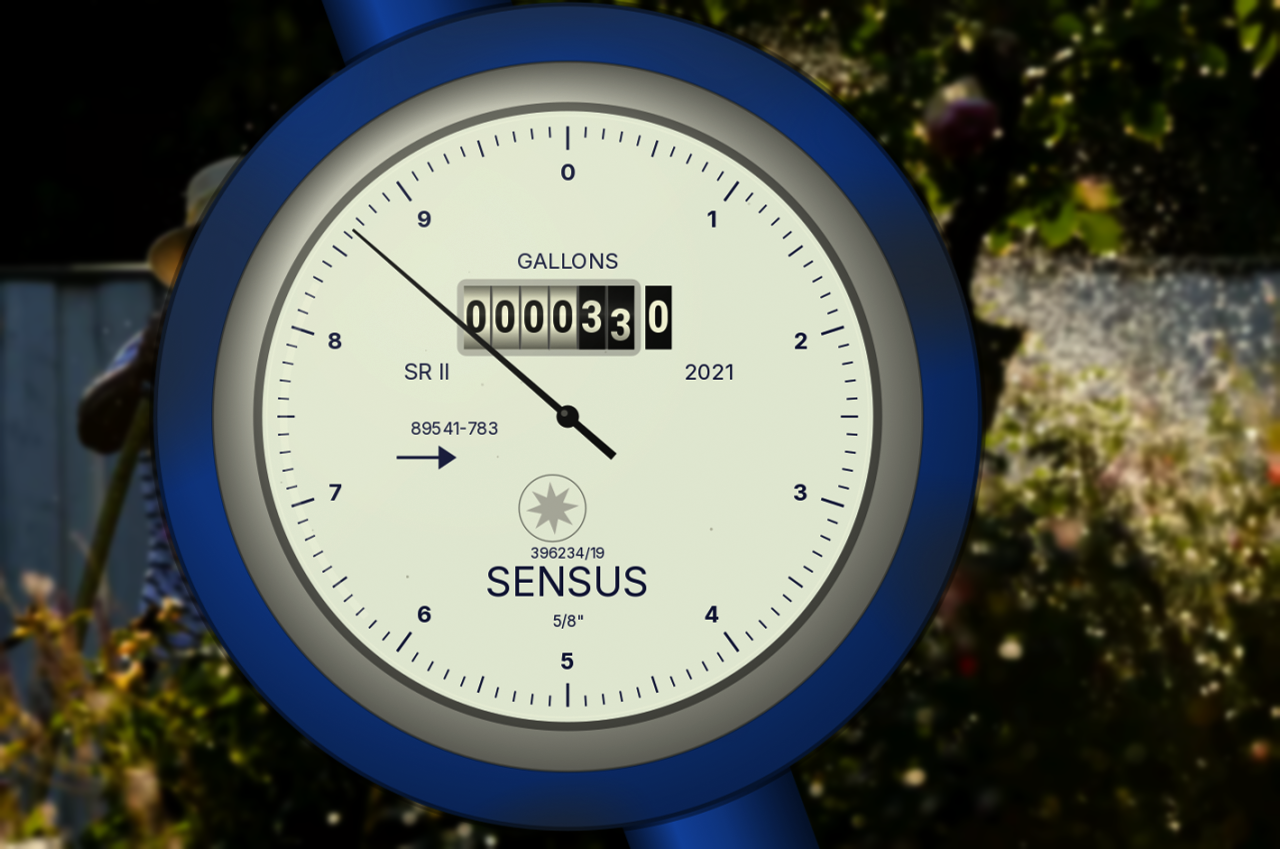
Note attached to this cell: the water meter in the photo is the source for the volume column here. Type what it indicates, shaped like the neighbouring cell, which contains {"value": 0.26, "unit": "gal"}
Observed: {"value": 328.6, "unit": "gal"}
